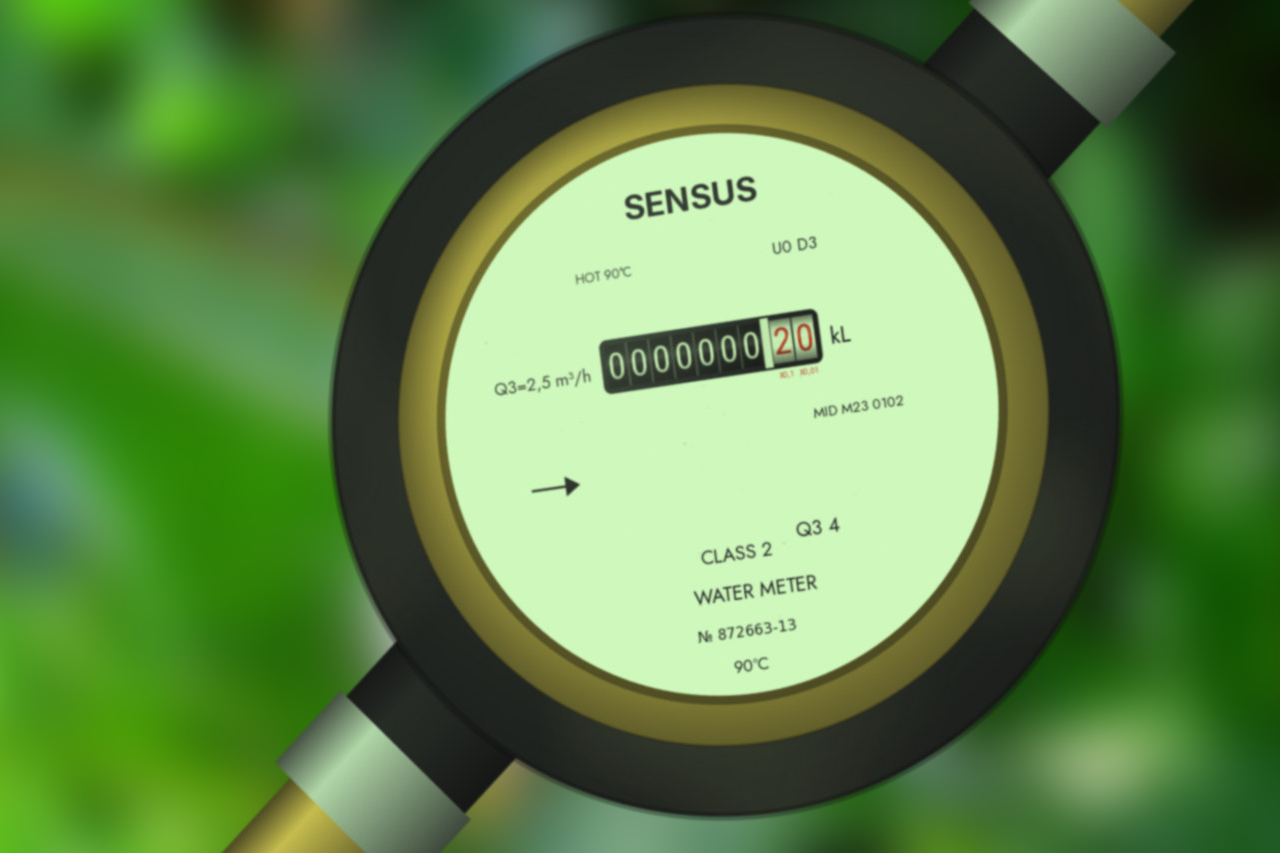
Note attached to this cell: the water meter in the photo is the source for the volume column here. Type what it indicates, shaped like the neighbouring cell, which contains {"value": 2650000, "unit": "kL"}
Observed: {"value": 0.20, "unit": "kL"}
